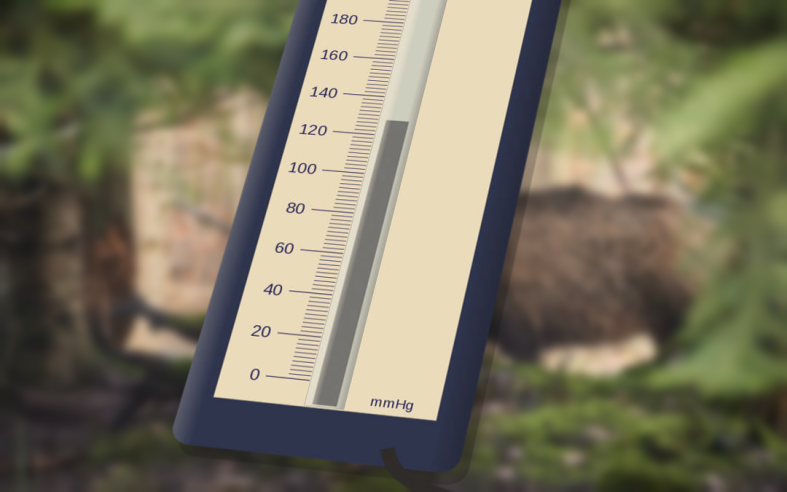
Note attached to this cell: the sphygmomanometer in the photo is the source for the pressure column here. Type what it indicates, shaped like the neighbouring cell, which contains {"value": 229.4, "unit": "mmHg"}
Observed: {"value": 128, "unit": "mmHg"}
